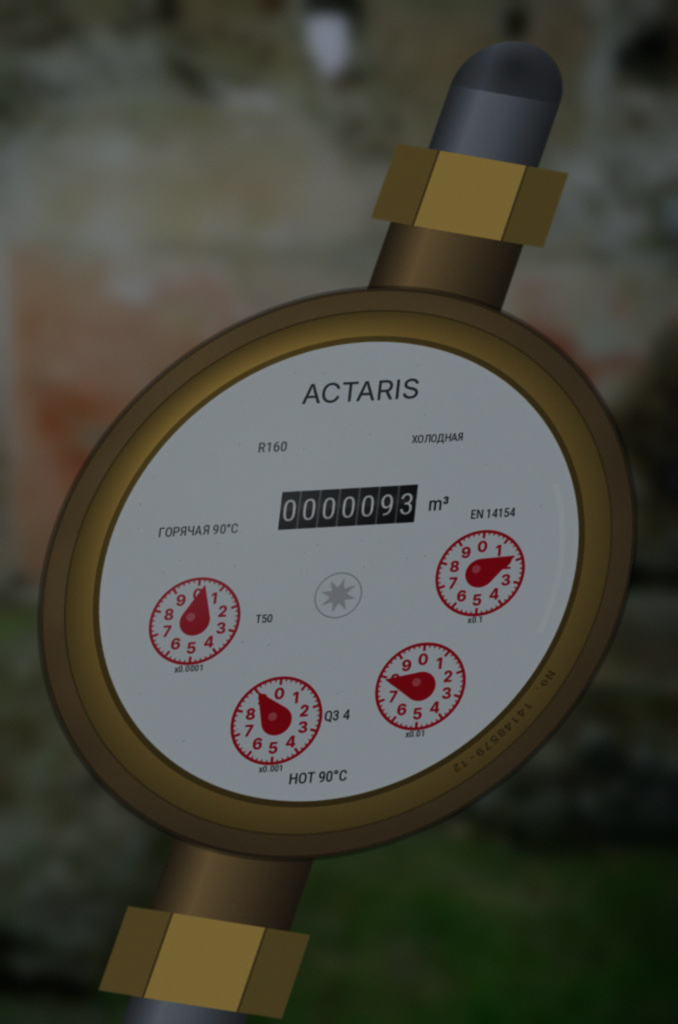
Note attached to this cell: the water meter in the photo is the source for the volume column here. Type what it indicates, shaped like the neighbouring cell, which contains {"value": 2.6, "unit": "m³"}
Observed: {"value": 93.1790, "unit": "m³"}
